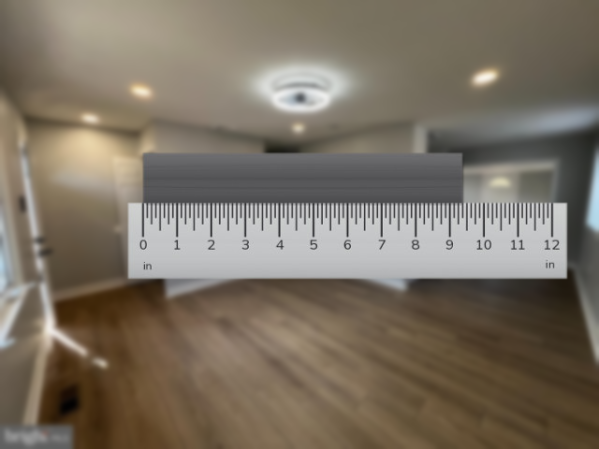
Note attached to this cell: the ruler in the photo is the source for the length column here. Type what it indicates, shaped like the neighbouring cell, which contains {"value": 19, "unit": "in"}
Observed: {"value": 9.375, "unit": "in"}
